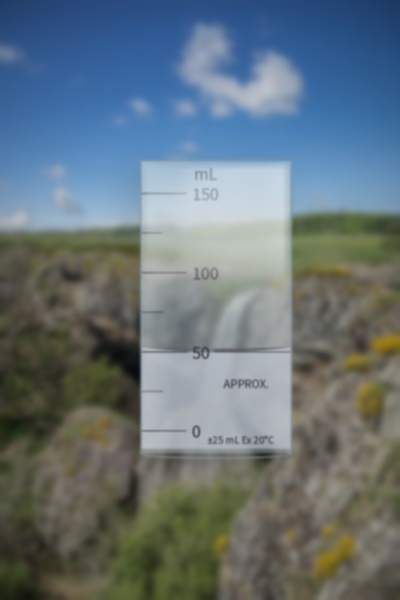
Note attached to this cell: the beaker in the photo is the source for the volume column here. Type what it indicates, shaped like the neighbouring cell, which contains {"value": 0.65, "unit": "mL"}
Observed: {"value": 50, "unit": "mL"}
